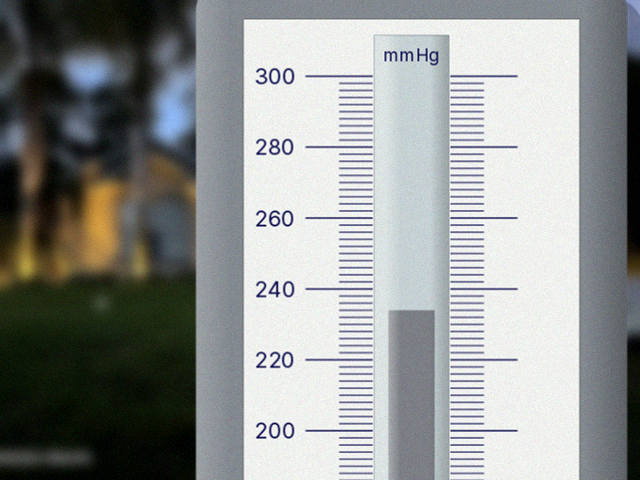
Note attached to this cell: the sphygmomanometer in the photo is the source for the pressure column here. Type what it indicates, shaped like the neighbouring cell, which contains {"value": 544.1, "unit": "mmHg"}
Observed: {"value": 234, "unit": "mmHg"}
